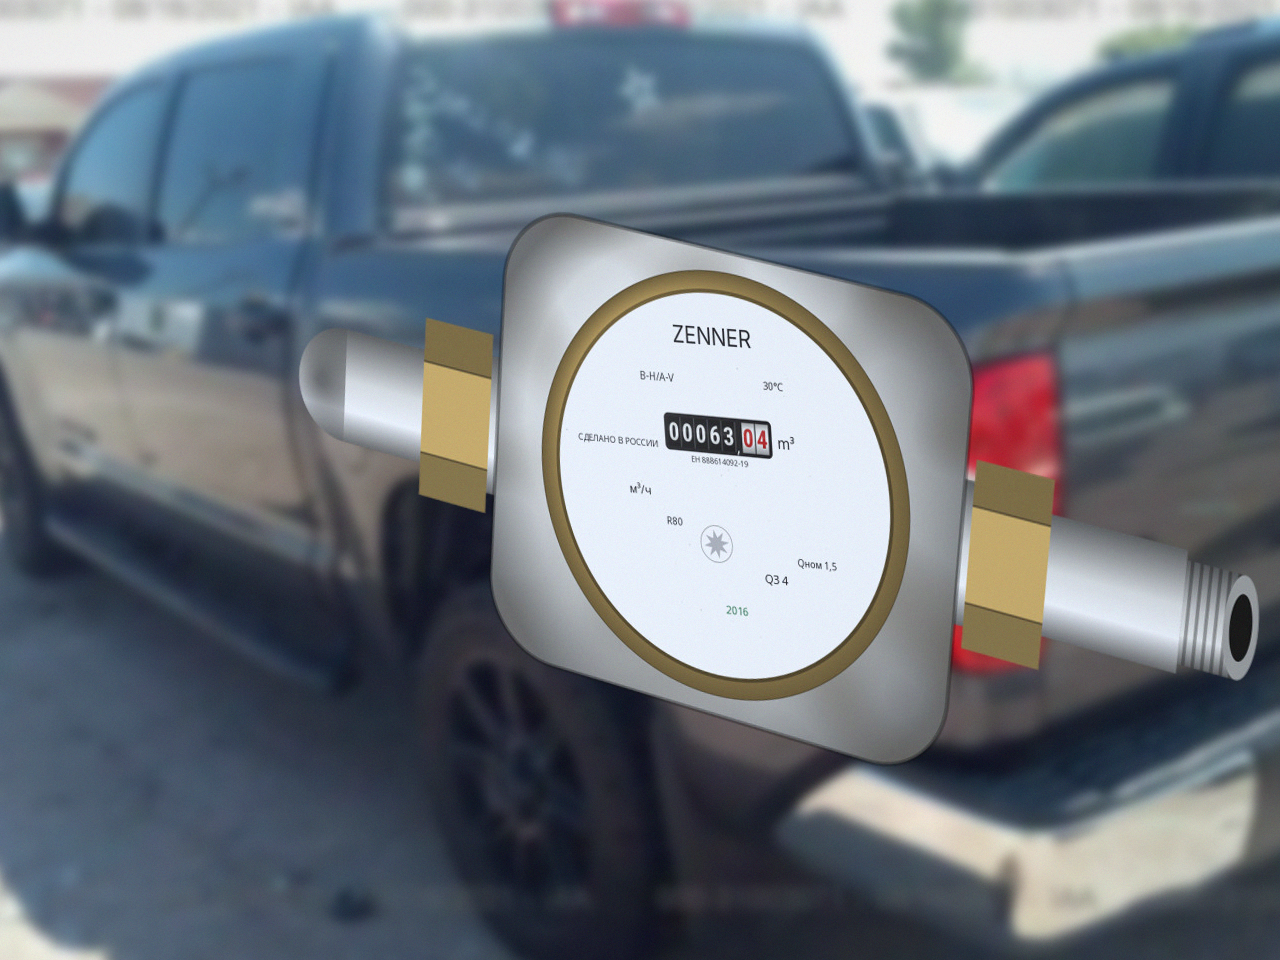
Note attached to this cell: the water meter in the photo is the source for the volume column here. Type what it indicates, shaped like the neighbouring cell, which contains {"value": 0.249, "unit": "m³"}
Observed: {"value": 63.04, "unit": "m³"}
